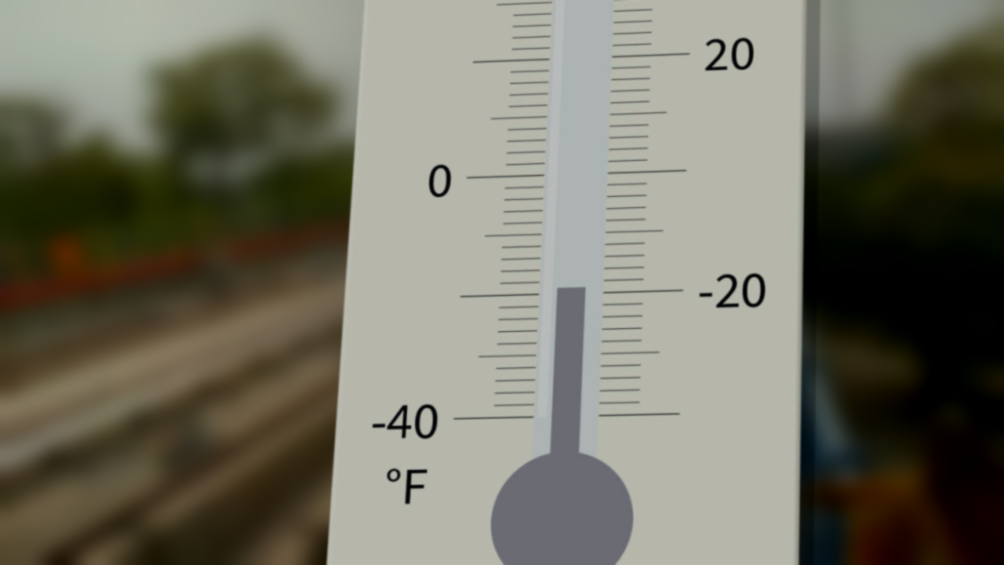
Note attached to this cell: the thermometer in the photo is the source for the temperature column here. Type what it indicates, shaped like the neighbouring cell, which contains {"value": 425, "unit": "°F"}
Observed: {"value": -19, "unit": "°F"}
